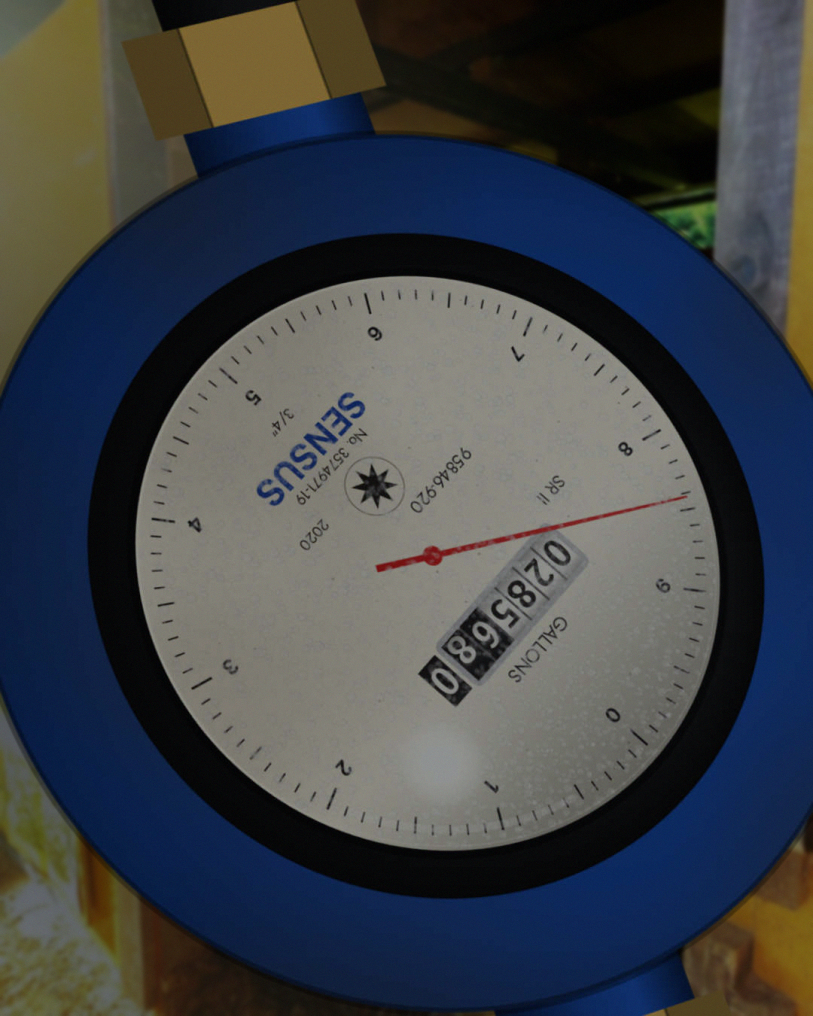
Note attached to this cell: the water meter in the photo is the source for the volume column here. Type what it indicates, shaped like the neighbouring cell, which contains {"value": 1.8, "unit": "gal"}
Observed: {"value": 285678.4, "unit": "gal"}
